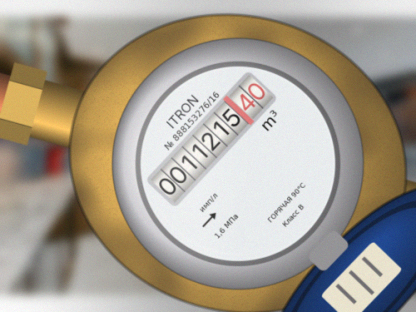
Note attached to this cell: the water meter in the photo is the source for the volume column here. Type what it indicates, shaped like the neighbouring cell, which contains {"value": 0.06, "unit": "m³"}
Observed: {"value": 11215.40, "unit": "m³"}
